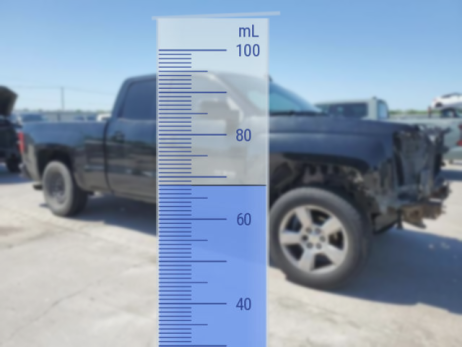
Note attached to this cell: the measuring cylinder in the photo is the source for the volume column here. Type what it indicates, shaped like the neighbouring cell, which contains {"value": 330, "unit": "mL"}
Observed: {"value": 68, "unit": "mL"}
